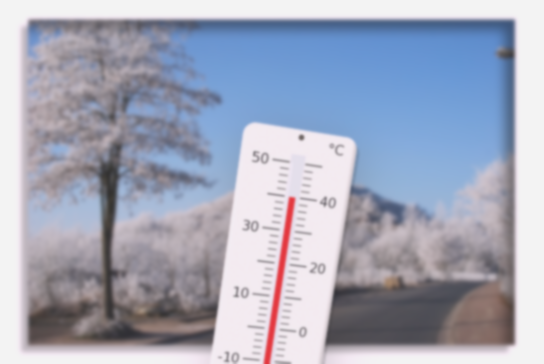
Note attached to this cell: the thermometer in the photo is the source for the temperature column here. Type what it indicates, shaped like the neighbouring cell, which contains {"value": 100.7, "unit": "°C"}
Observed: {"value": 40, "unit": "°C"}
